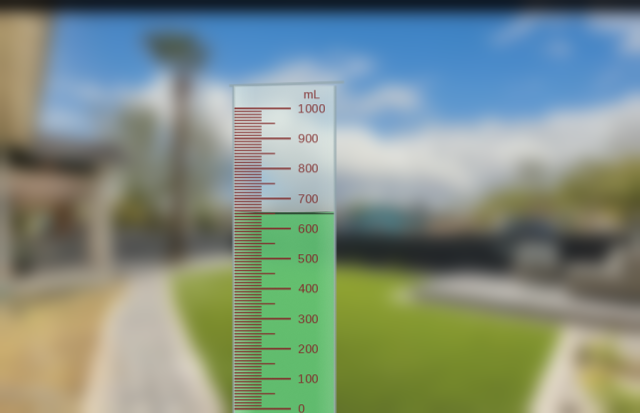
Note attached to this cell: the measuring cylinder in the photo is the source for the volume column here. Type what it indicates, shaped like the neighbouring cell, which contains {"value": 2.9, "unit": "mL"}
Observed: {"value": 650, "unit": "mL"}
